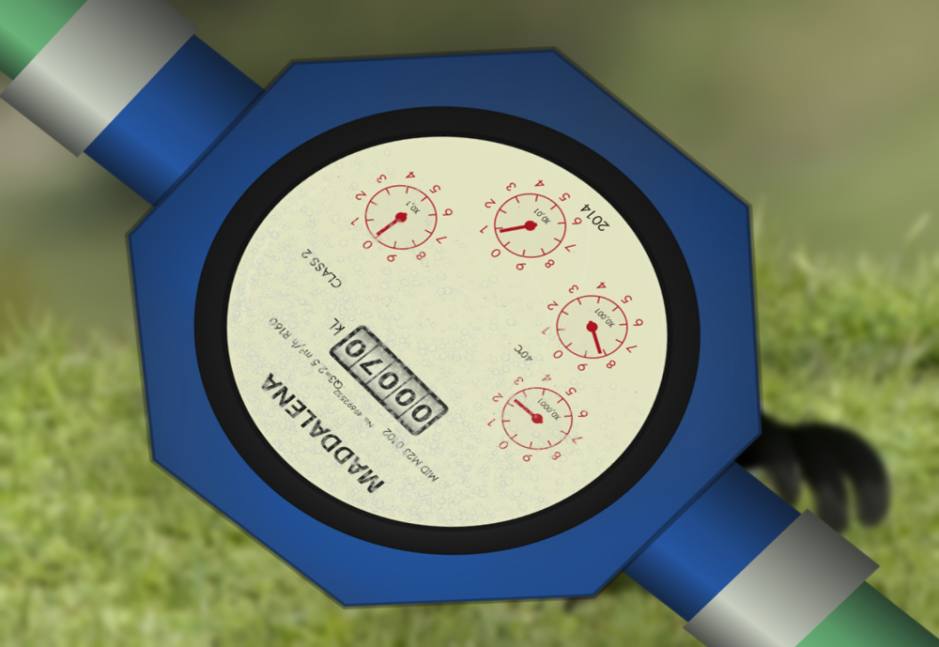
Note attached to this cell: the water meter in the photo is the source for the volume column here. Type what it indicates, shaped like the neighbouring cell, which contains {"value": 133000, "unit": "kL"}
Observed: {"value": 70.0082, "unit": "kL"}
